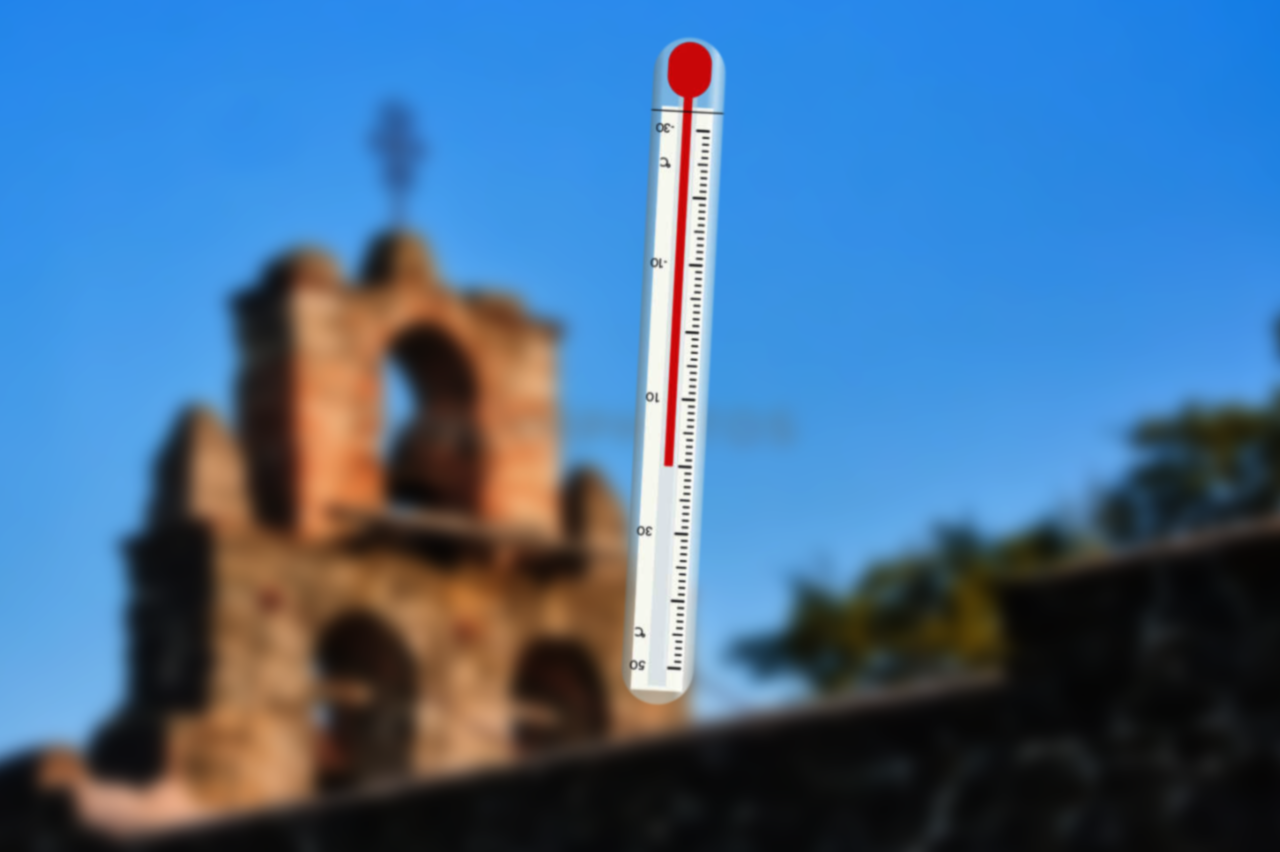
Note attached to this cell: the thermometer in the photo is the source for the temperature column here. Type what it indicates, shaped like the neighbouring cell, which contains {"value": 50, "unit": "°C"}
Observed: {"value": 20, "unit": "°C"}
